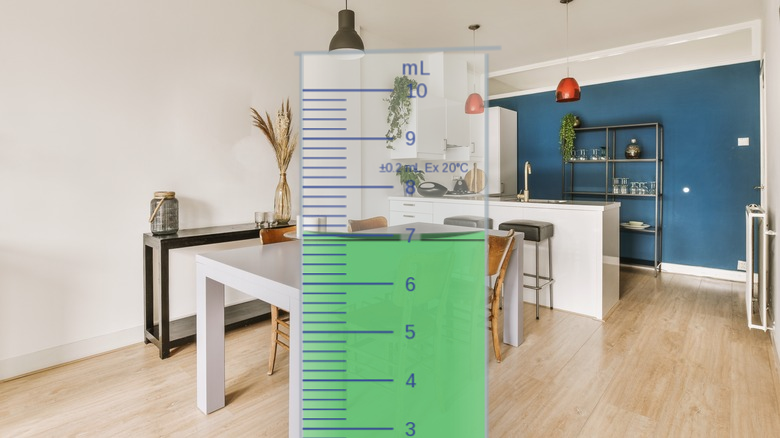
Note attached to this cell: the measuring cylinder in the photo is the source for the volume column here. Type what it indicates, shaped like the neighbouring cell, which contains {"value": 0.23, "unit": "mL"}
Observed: {"value": 6.9, "unit": "mL"}
